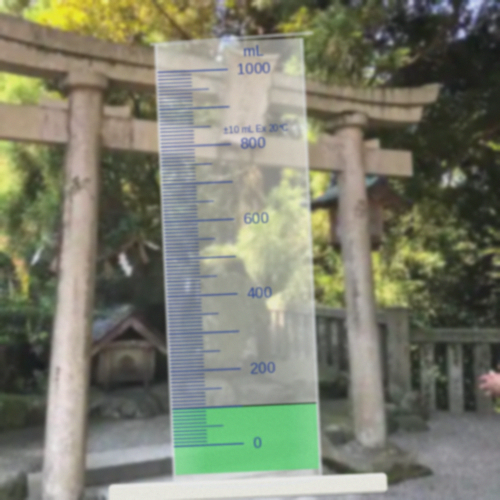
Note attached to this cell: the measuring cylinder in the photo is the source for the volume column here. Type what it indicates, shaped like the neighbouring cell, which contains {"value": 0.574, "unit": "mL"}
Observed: {"value": 100, "unit": "mL"}
